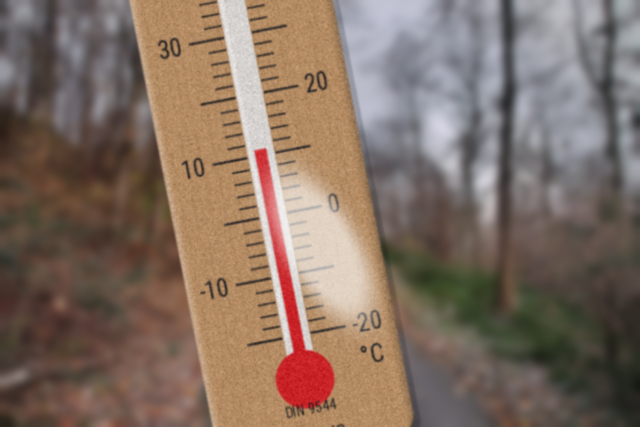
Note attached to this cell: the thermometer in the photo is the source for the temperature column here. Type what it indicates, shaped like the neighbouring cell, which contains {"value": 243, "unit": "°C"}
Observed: {"value": 11, "unit": "°C"}
